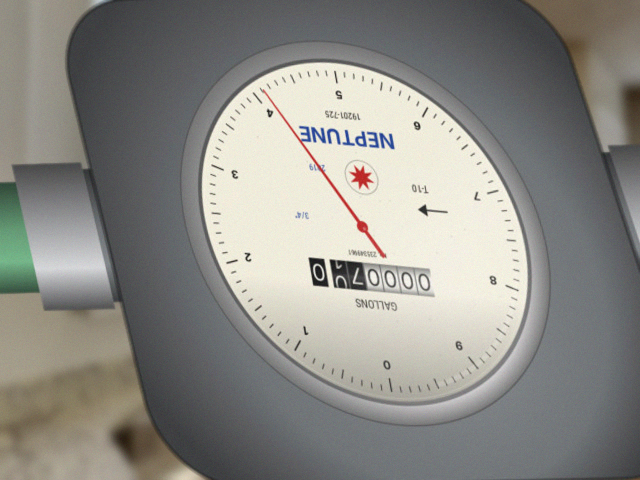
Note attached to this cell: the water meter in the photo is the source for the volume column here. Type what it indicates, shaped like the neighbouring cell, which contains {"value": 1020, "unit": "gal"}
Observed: {"value": 704.1, "unit": "gal"}
